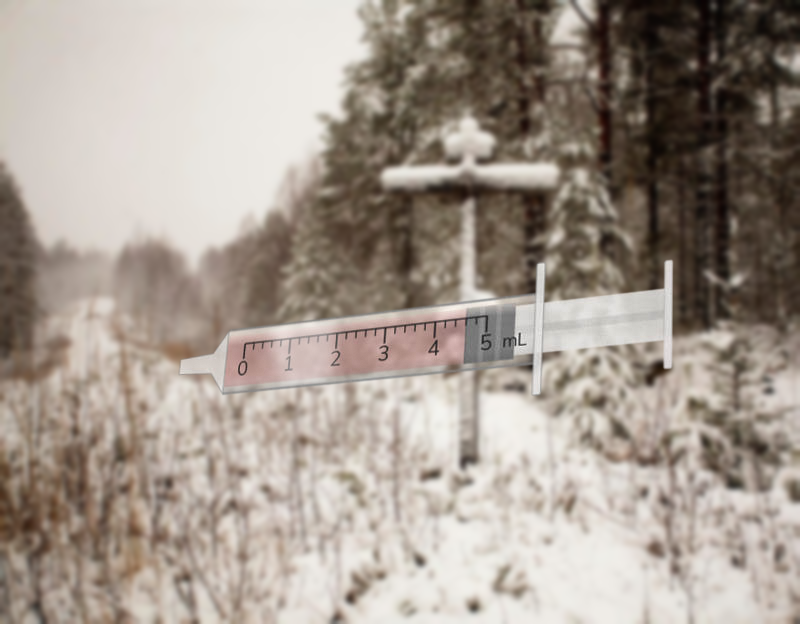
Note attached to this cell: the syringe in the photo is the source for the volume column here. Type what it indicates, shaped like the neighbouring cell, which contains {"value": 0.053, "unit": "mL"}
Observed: {"value": 4.6, "unit": "mL"}
